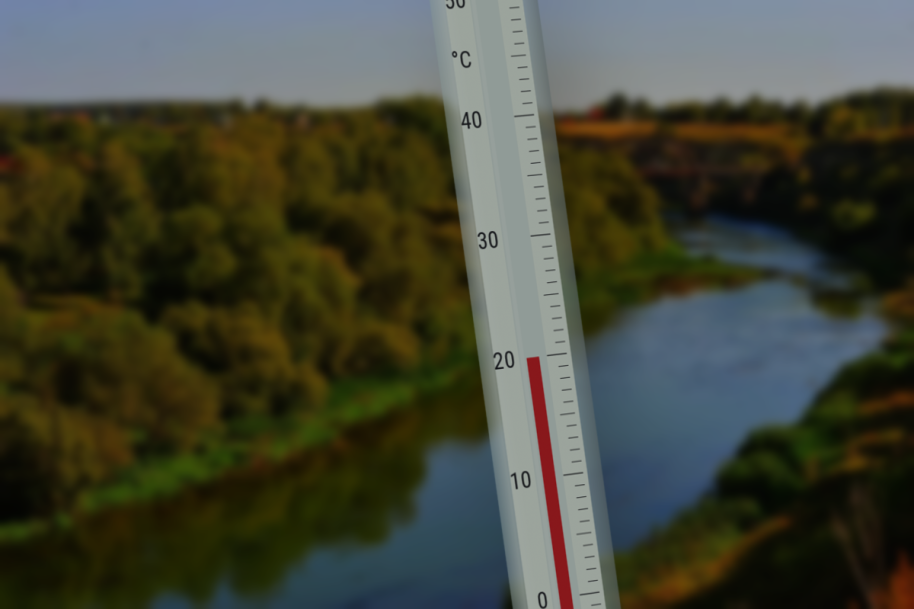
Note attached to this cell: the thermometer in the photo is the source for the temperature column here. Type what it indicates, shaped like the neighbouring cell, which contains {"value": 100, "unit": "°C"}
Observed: {"value": 20, "unit": "°C"}
